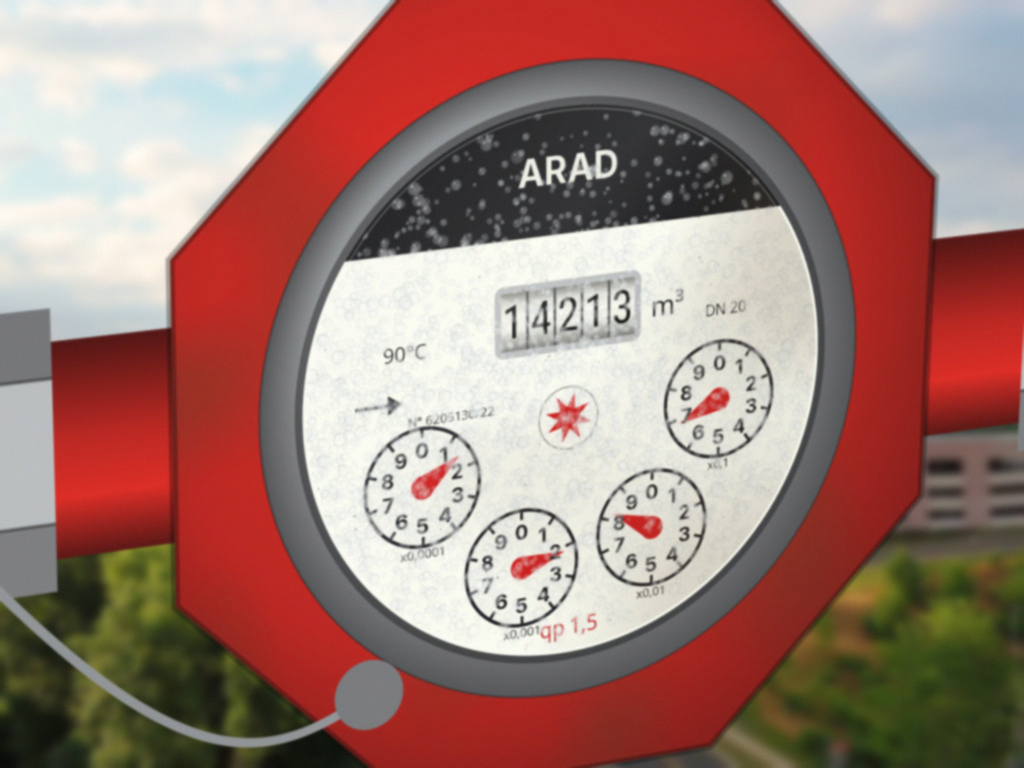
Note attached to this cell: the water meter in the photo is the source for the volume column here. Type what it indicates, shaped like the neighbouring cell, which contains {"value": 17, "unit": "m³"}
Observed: {"value": 14213.6821, "unit": "m³"}
